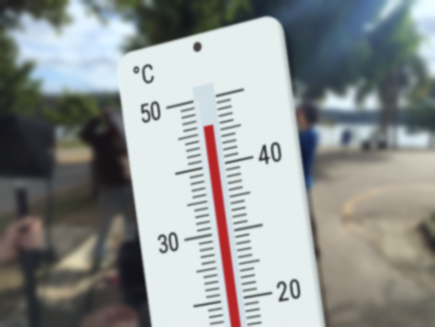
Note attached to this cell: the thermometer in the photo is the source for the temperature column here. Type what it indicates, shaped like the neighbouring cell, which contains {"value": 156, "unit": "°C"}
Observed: {"value": 46, "unit": "°C"}
